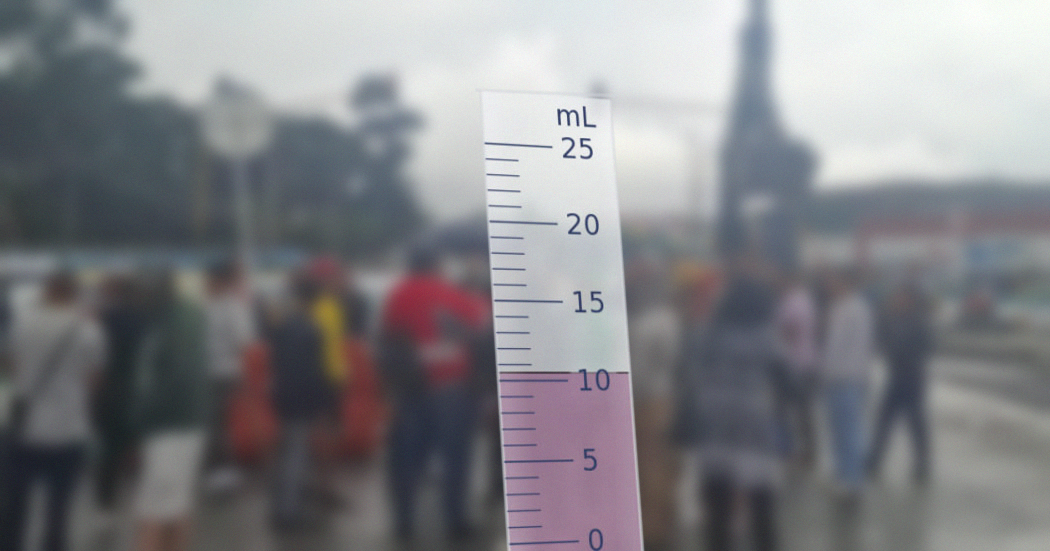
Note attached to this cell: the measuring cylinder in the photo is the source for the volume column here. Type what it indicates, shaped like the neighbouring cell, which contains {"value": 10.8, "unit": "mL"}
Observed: {"value": 10.5, "unit": "mL"}
